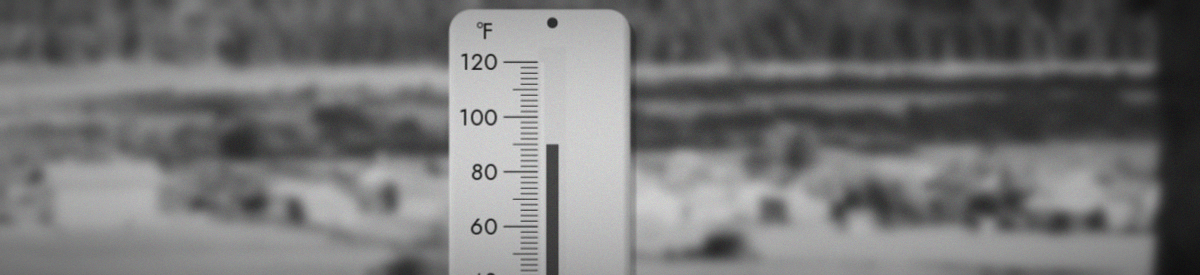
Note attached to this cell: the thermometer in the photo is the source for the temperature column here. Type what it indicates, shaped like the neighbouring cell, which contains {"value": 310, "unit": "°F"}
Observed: {"value": 90, "unit": "°F"}
